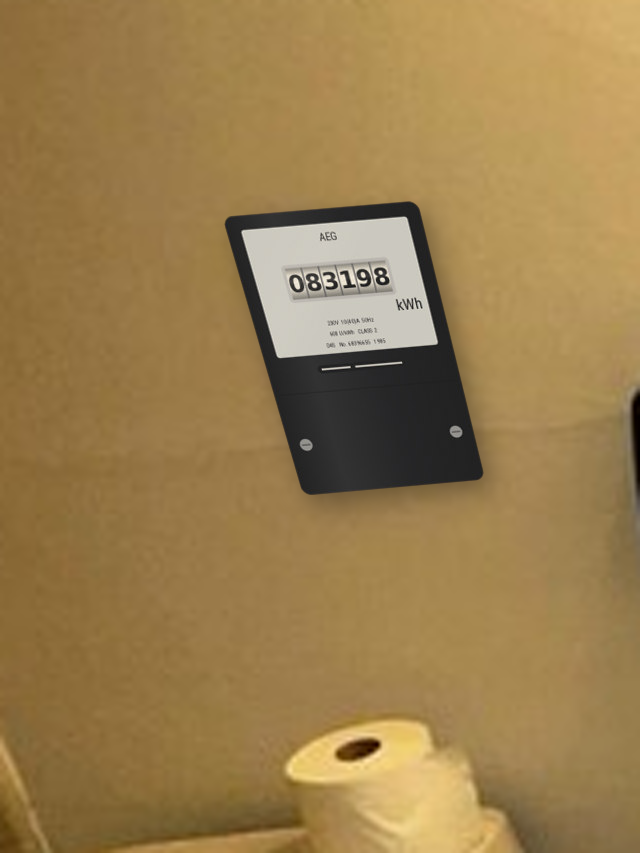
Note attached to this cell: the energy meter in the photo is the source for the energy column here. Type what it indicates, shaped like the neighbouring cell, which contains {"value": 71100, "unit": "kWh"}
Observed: {"value": 83198, "unit": "kWh"}
